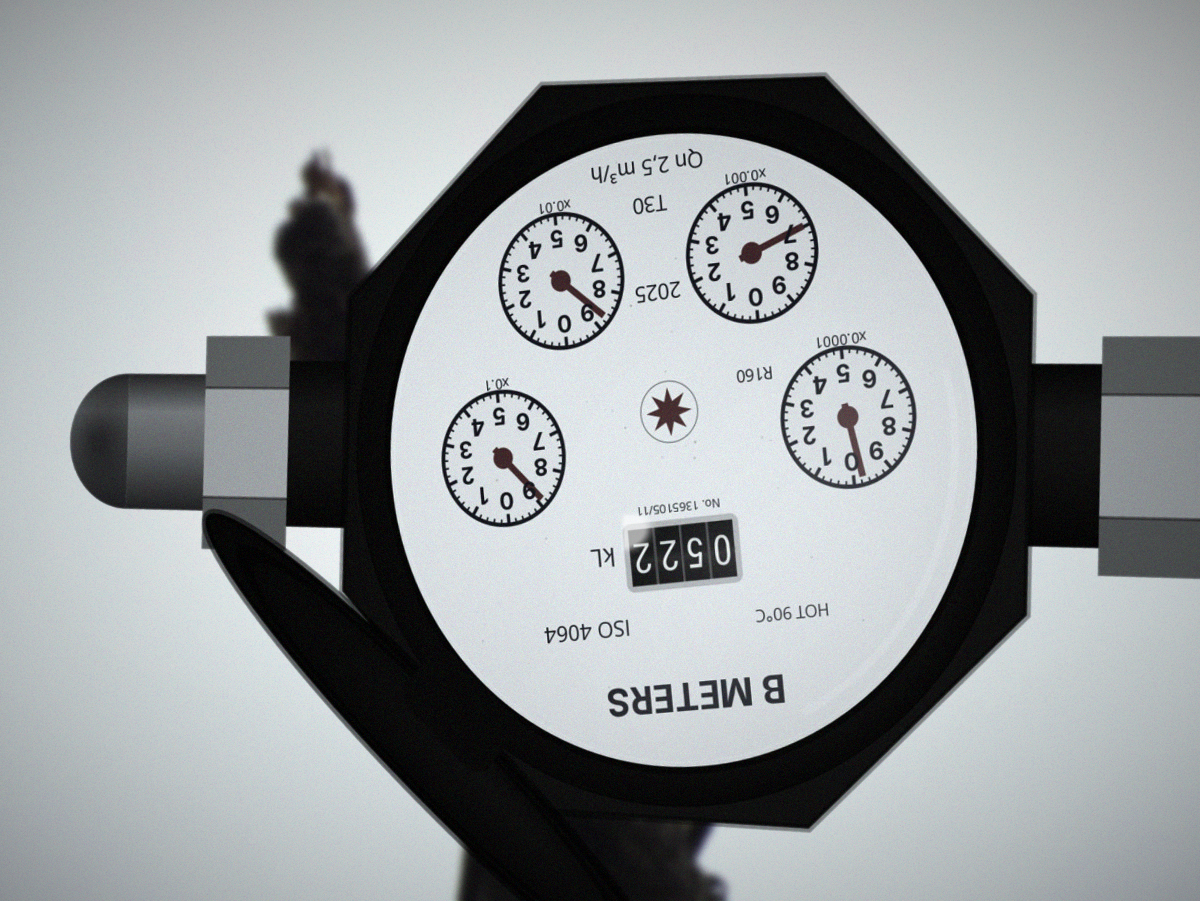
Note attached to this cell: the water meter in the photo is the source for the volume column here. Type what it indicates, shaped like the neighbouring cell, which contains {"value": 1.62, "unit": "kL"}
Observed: {"value": 522.8869, "unit": "kL"}
